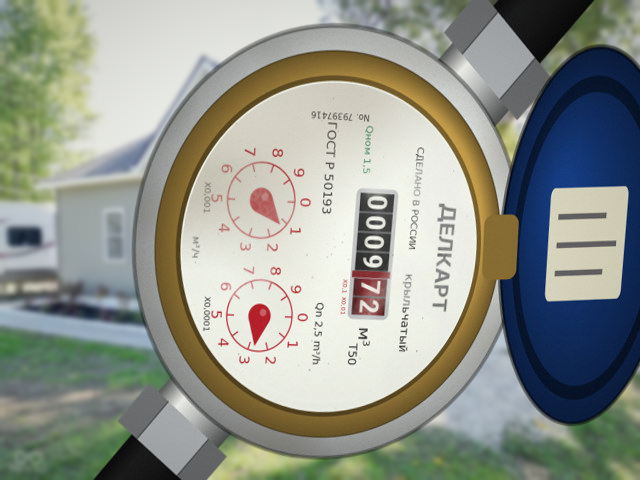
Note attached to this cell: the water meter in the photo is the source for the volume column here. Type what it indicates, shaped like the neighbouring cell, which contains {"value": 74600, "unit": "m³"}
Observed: {"value": 9.7212, "unit": "m³"}
